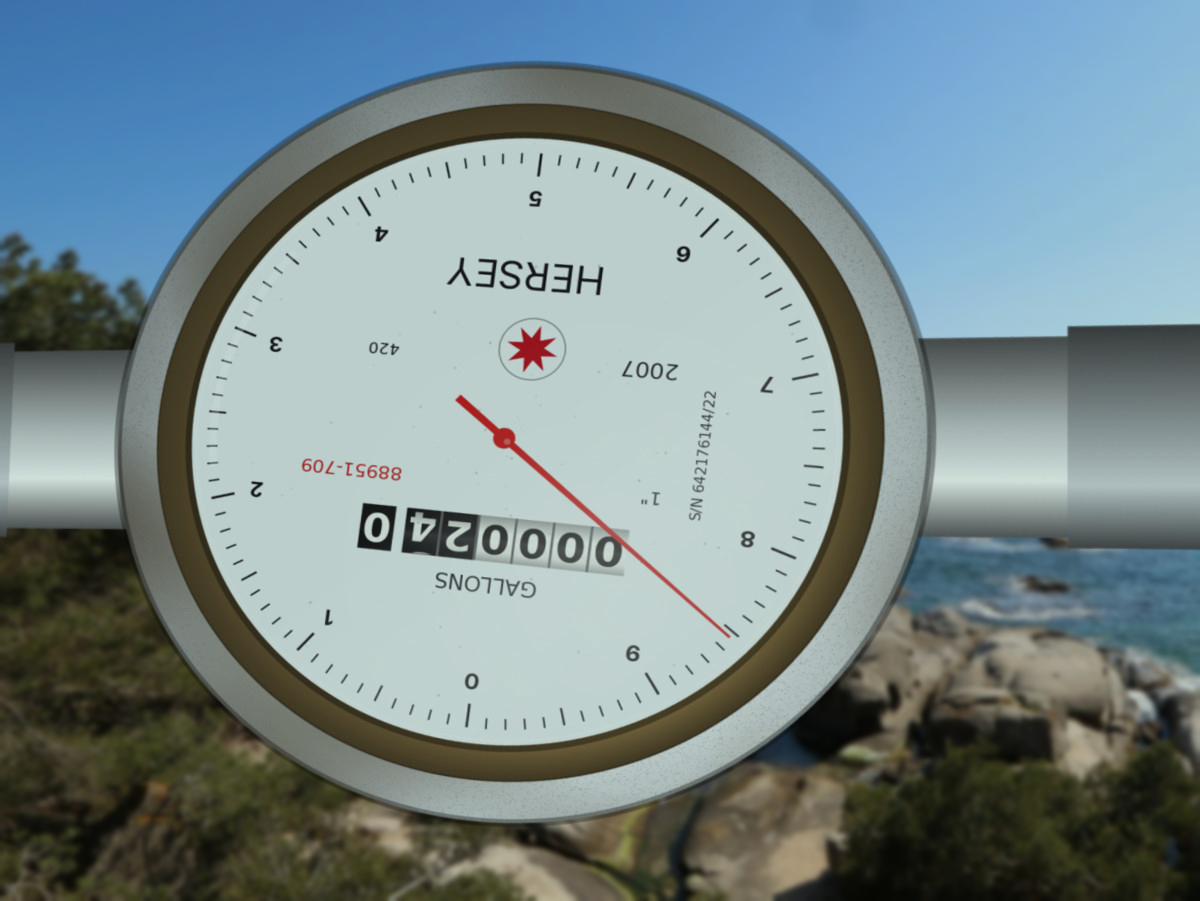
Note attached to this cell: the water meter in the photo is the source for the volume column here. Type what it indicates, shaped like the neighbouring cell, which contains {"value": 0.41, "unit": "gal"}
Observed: {"value": 238.5, "unit": "gal"}
